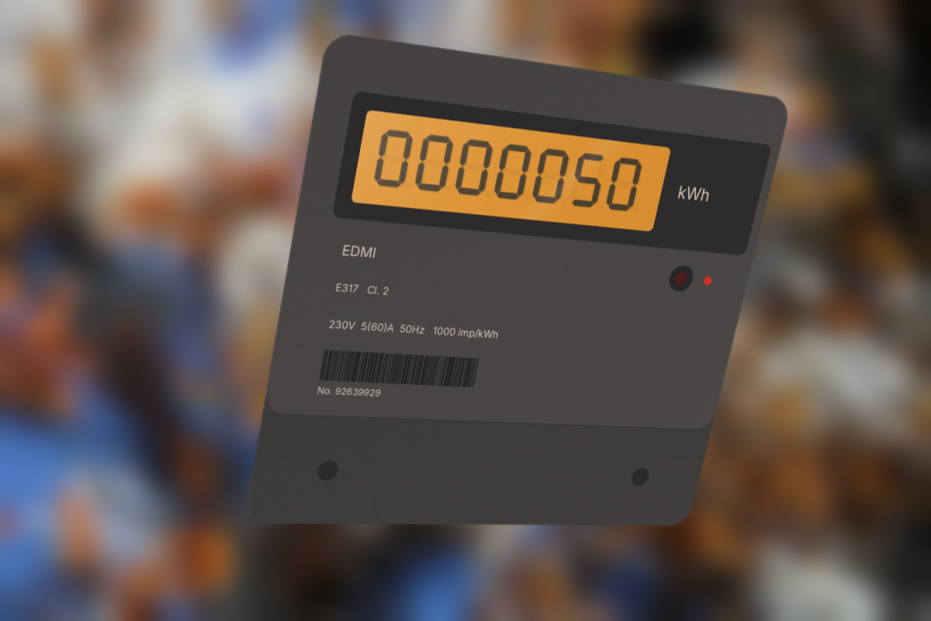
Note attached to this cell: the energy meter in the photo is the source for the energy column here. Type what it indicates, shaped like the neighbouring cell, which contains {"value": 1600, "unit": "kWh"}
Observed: {"value": 50, "unit": "kWh"}
